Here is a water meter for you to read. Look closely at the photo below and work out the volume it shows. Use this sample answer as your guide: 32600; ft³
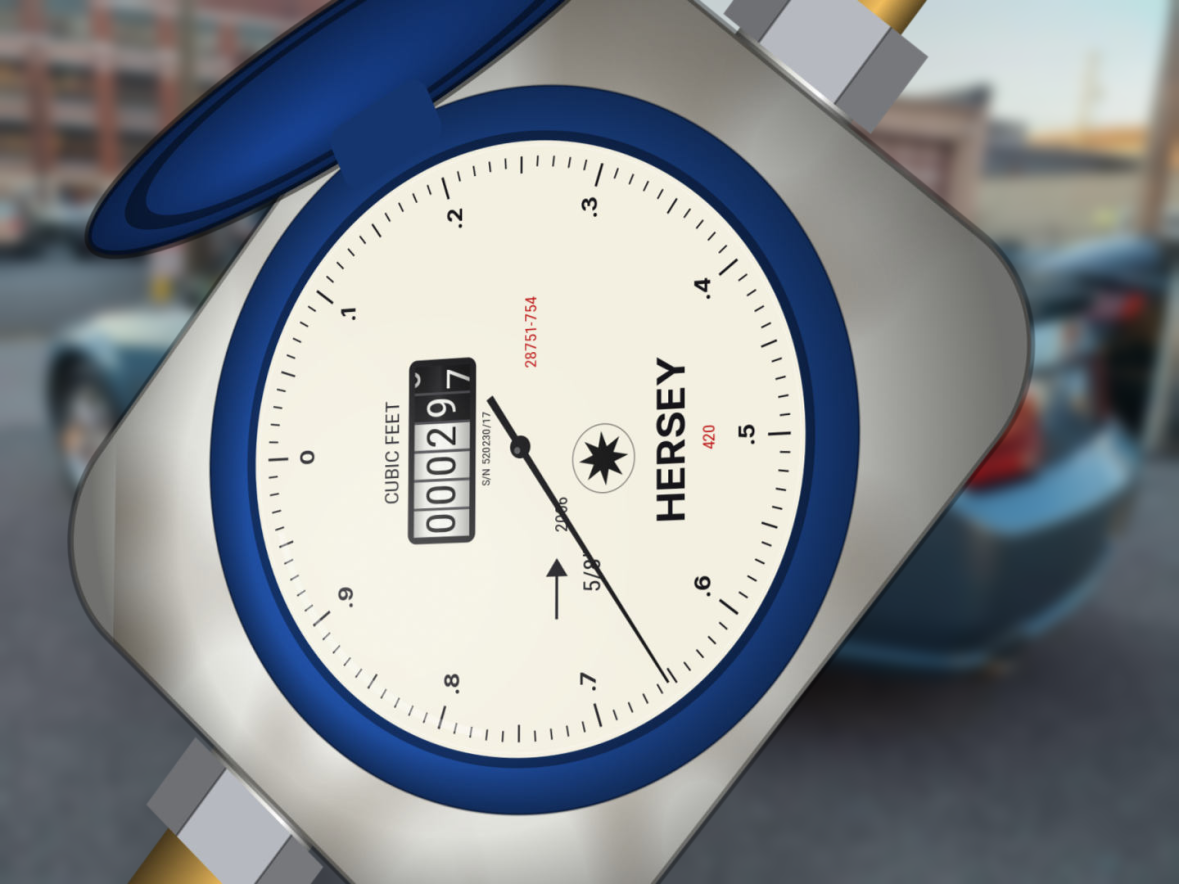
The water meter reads 296.65; ft³
